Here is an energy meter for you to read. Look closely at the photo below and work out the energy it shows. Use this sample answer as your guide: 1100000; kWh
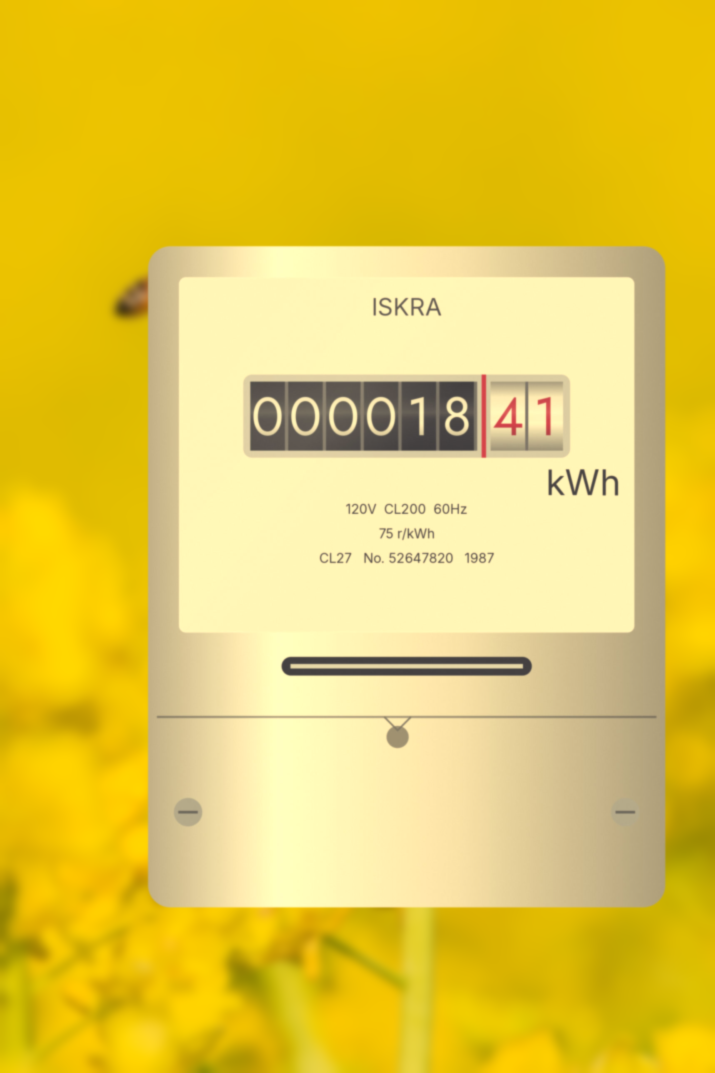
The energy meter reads 18.41; kWh
